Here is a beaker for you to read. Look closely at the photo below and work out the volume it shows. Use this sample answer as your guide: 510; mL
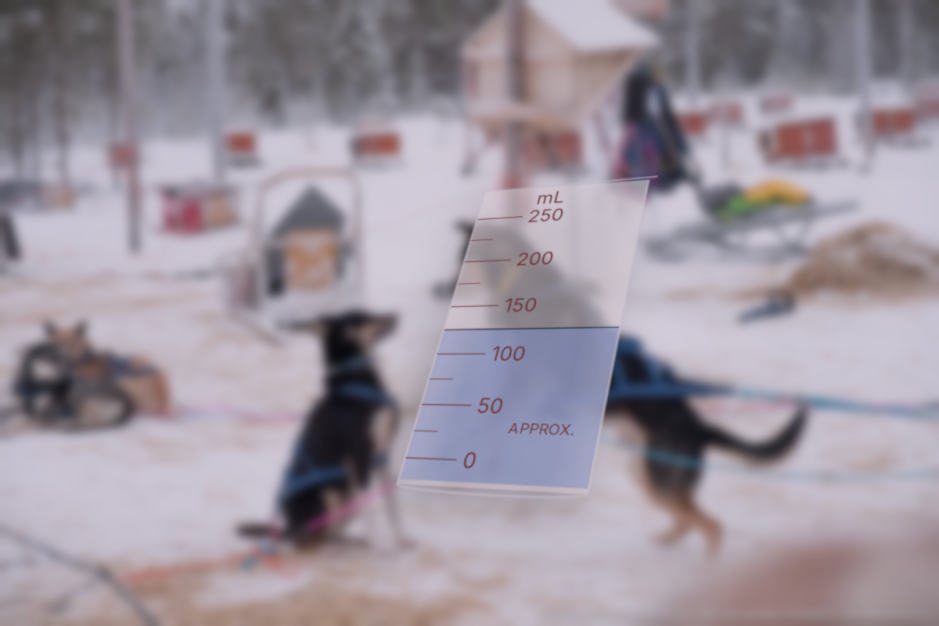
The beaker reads 125; mL
